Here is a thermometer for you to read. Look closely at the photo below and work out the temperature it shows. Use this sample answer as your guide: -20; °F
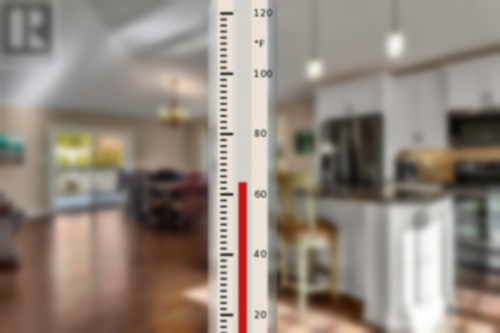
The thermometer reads 64; °F
